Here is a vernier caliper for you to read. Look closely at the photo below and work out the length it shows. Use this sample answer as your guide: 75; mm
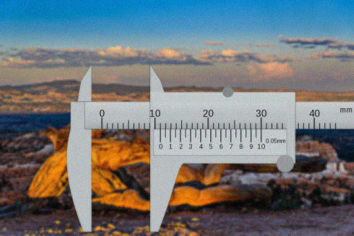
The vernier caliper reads 11.0; mm
